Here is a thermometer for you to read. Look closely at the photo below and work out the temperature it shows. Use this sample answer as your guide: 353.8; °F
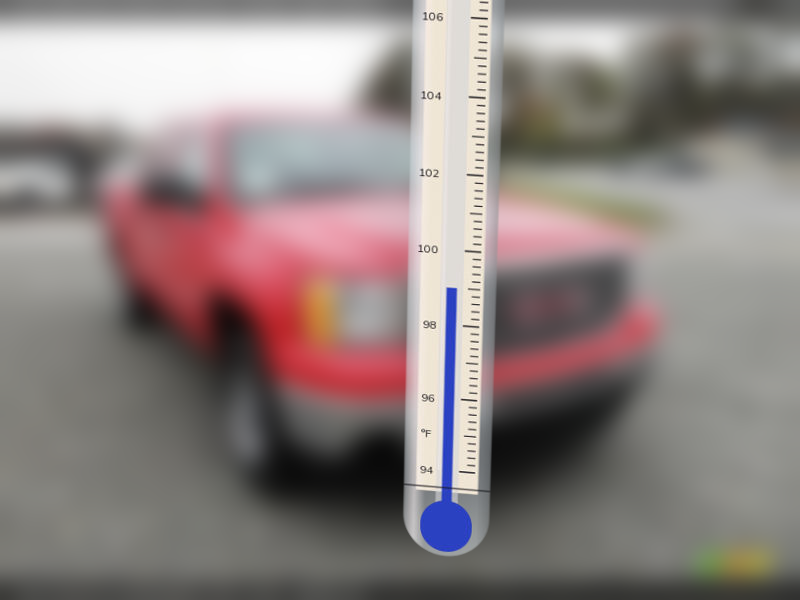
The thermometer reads 99; °F
